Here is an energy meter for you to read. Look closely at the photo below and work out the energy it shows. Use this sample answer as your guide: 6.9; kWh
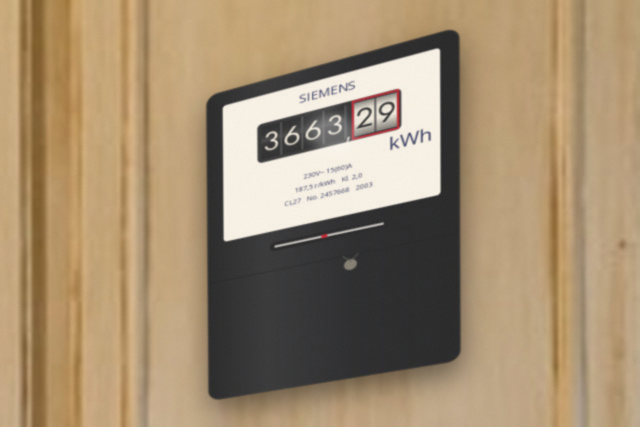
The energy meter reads 3663.29; kWh
